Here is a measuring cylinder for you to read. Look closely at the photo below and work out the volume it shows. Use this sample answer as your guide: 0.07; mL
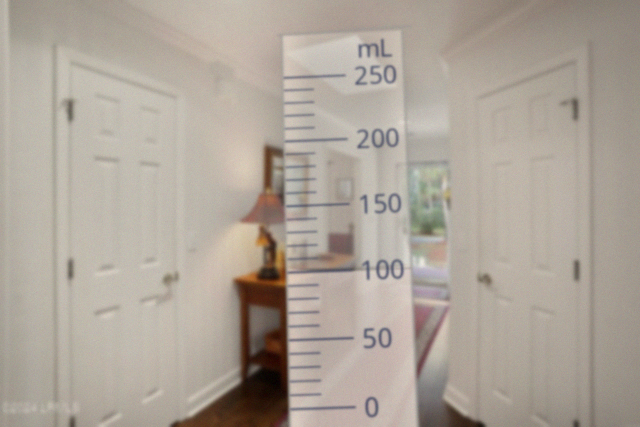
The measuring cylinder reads 100; mL
